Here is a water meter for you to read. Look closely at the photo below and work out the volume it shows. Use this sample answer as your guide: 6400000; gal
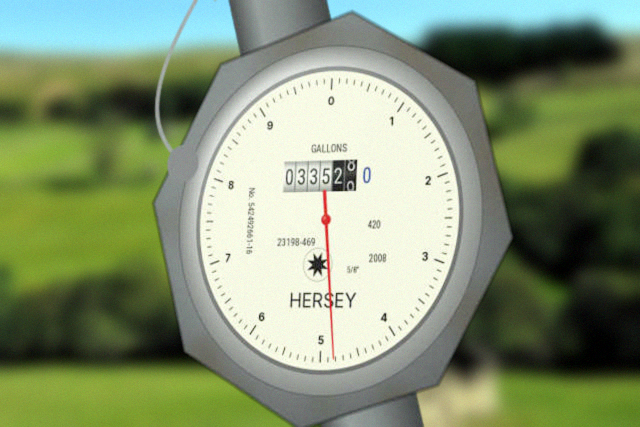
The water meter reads 335284.8; gal
